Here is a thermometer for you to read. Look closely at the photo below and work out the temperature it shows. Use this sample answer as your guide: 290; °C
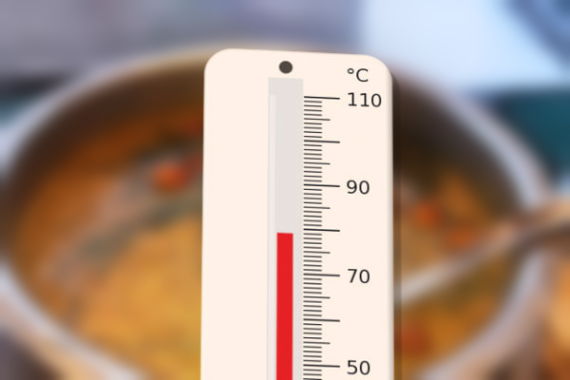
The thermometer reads 79; °C
